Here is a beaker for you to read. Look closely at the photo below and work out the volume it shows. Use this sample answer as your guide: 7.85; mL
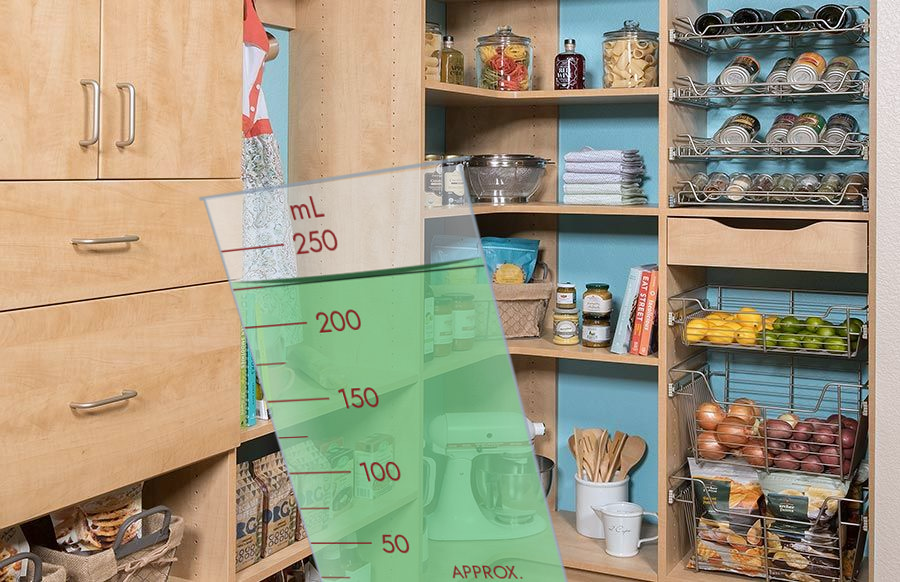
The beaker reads 225; mL
